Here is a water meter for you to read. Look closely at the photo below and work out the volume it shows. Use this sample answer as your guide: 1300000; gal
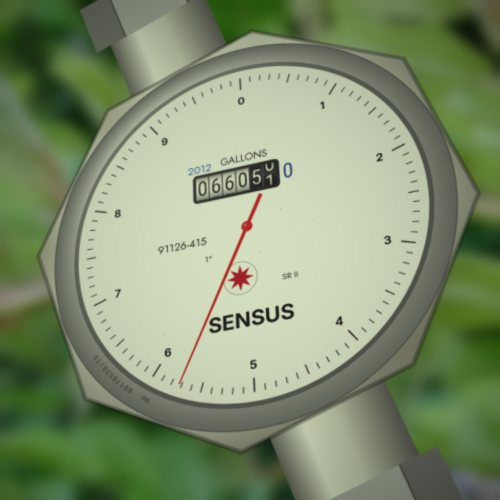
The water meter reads 660505.7; gal
